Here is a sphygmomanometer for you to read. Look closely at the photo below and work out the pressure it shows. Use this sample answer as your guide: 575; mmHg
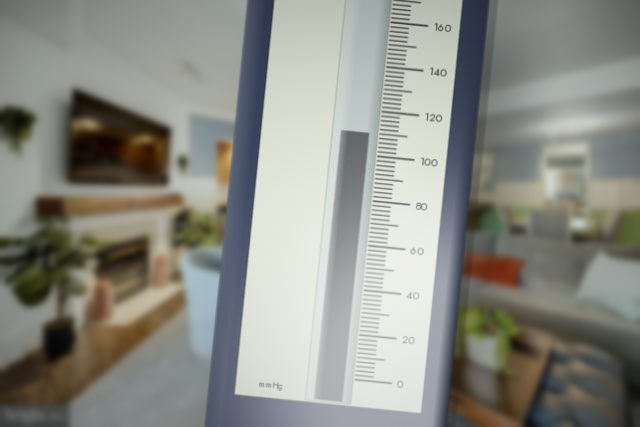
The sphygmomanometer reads 110; mmHg
